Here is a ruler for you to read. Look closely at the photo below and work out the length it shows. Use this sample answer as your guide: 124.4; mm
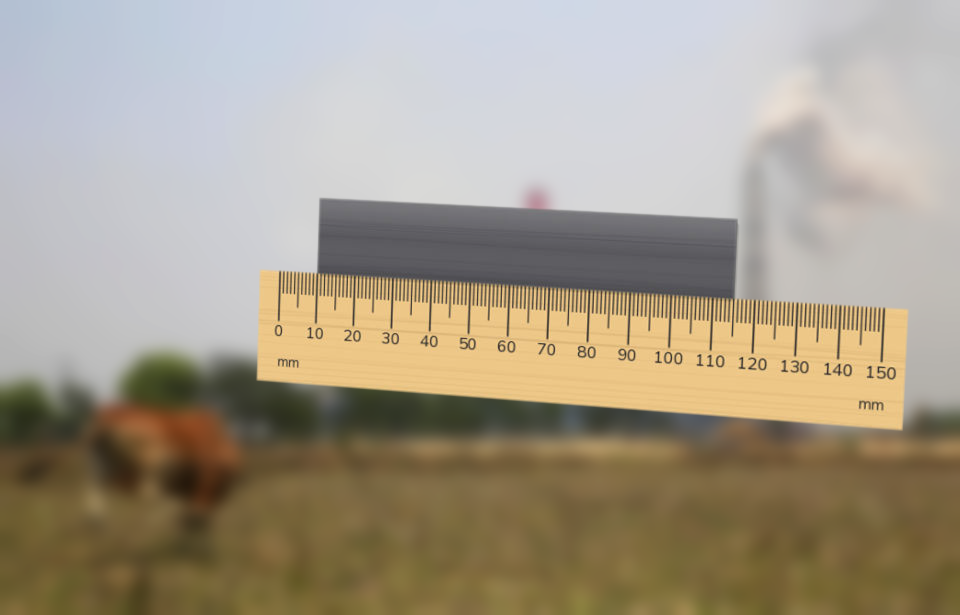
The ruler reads 105; mm
